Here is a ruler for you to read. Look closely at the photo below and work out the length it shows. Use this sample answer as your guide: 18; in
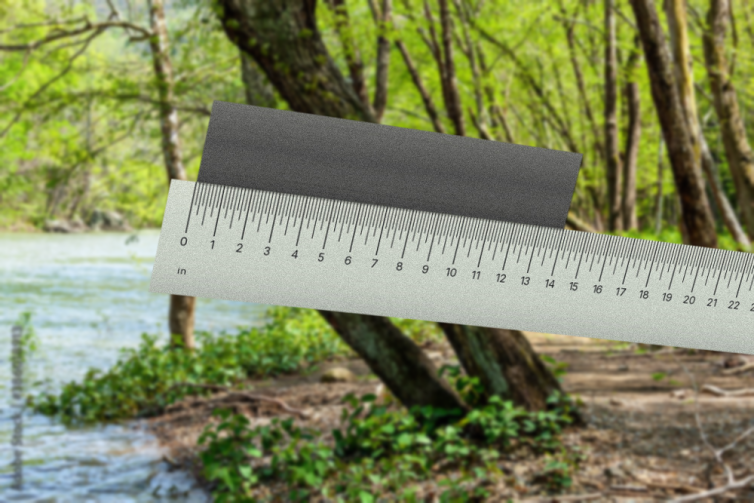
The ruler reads 14; in
